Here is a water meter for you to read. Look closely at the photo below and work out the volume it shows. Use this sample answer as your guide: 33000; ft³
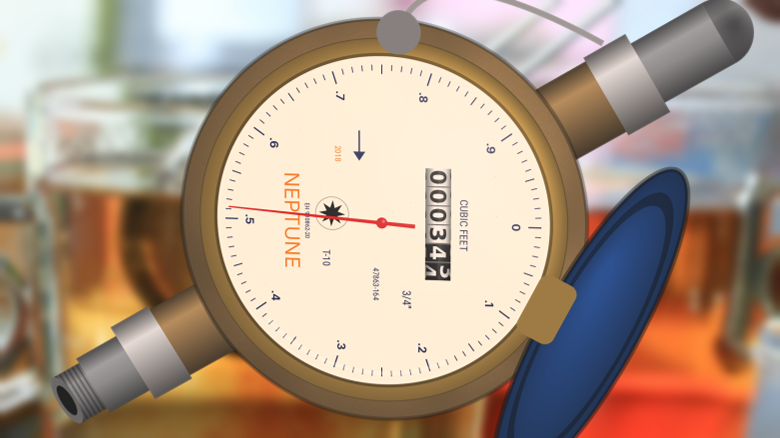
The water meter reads 343.51; ft³
